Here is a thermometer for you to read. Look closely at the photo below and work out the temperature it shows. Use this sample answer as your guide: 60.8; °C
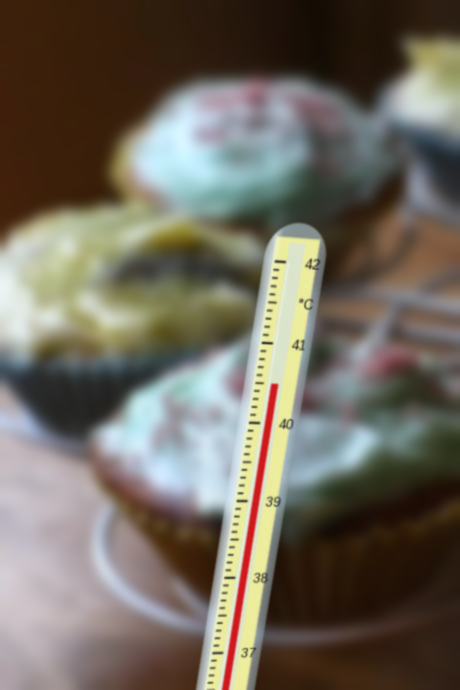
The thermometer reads 40.5; °C
